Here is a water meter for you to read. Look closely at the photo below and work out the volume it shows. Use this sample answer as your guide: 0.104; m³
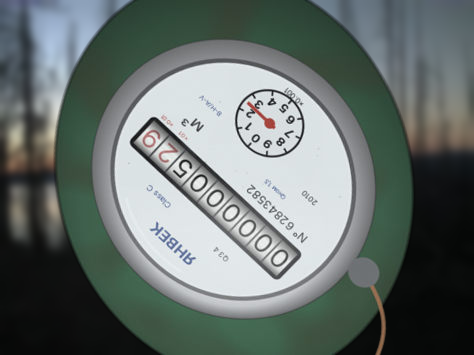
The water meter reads 5.292; m³
